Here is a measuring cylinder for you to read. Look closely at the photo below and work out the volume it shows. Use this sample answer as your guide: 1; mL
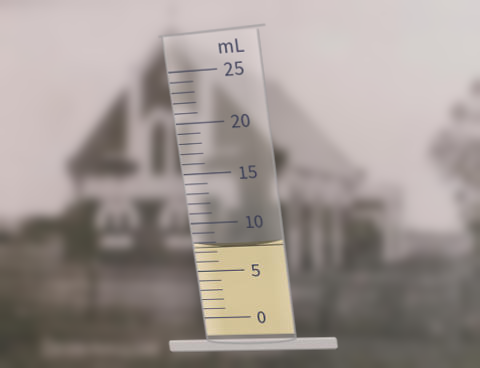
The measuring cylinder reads 7.5; mL
